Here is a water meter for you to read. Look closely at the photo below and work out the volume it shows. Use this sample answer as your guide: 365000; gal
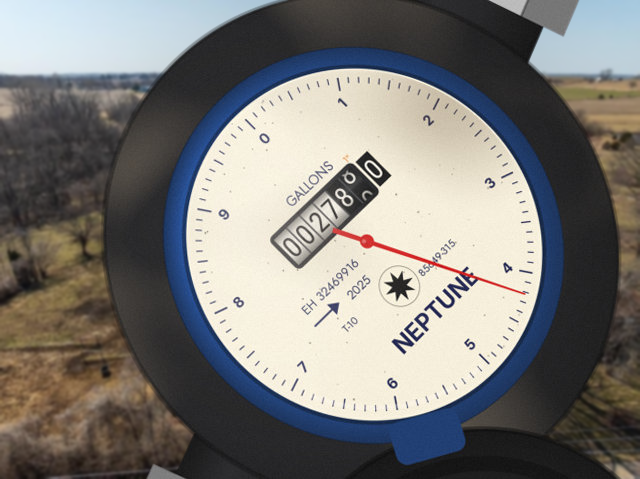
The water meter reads 27884.2; gal
